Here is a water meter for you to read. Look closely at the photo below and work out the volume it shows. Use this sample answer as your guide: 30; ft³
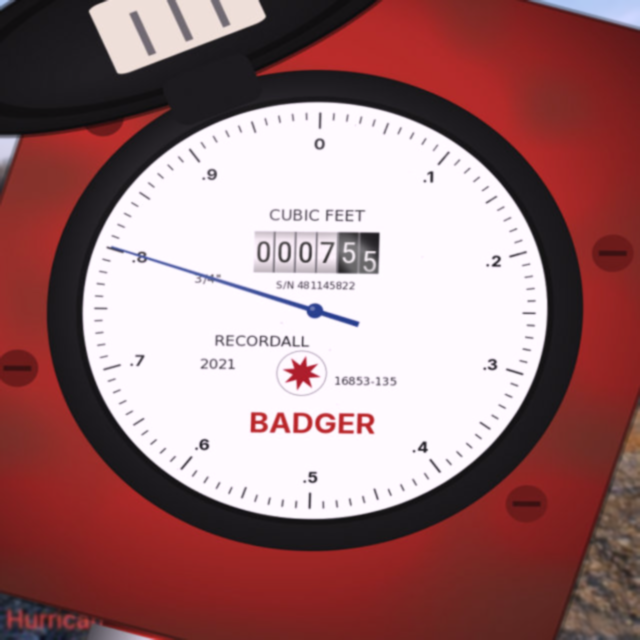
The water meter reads 754.80; ft³
